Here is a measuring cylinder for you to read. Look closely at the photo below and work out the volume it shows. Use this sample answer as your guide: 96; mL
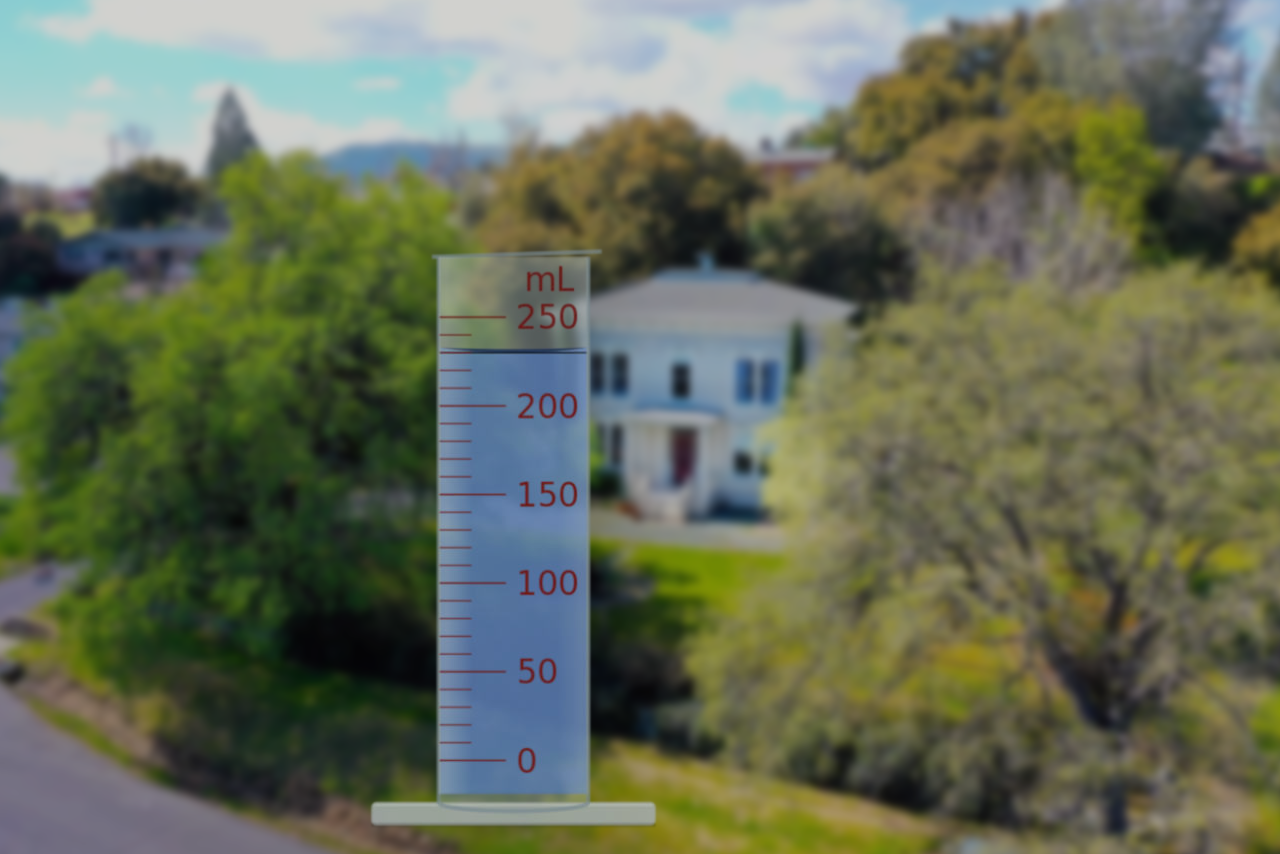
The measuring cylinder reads 230; mL
